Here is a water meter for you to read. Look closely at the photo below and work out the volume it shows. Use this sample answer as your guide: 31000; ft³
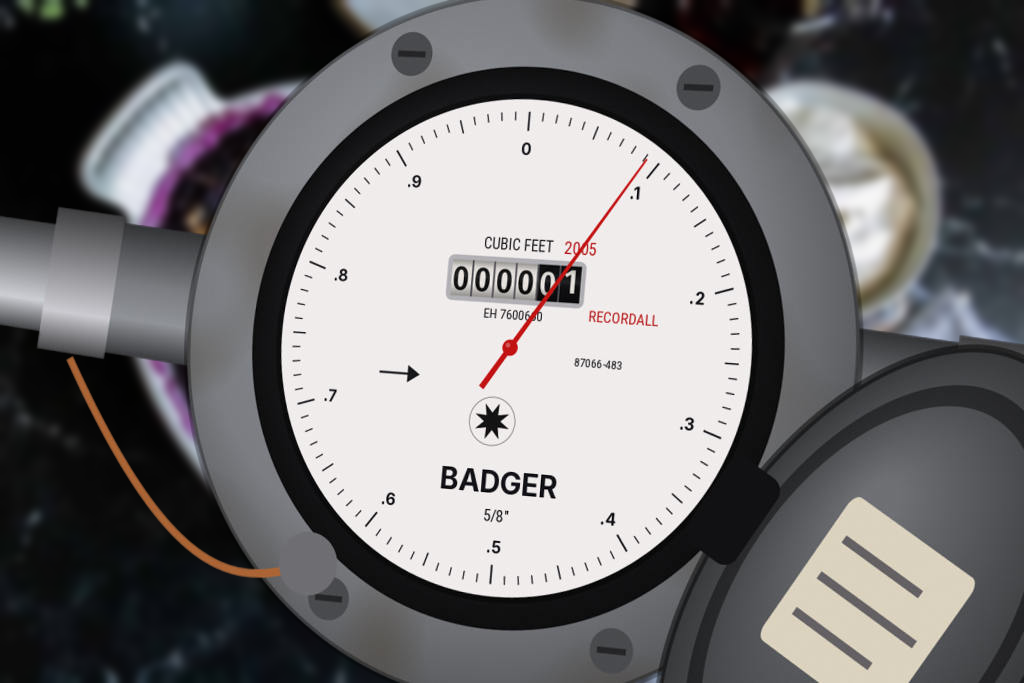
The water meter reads 1.09; ft³
